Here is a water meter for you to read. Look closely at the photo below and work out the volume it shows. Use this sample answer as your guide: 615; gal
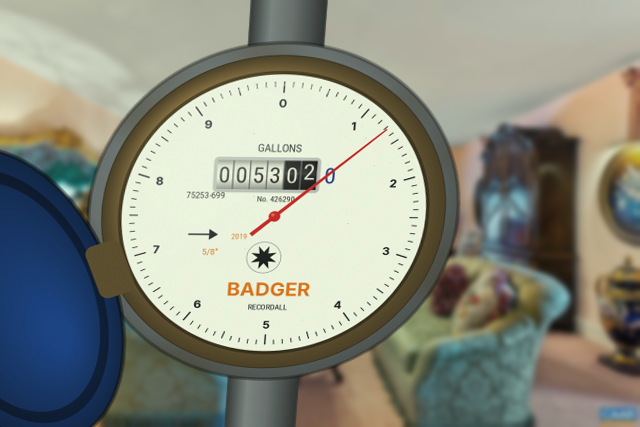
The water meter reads 53021.3; gal
